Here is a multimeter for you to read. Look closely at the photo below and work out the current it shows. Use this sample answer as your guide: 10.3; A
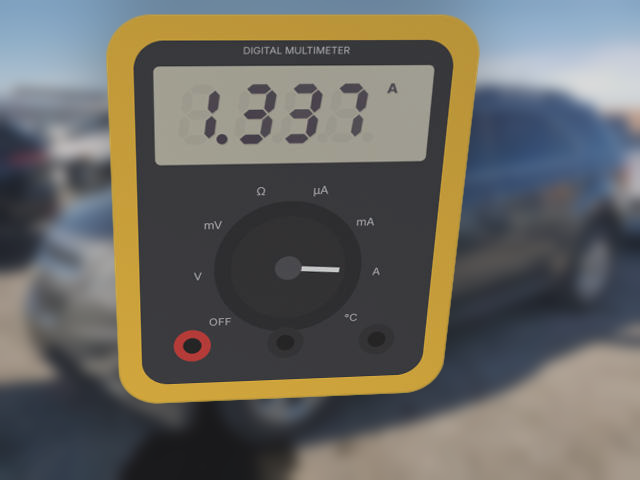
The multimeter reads 1.337; A
